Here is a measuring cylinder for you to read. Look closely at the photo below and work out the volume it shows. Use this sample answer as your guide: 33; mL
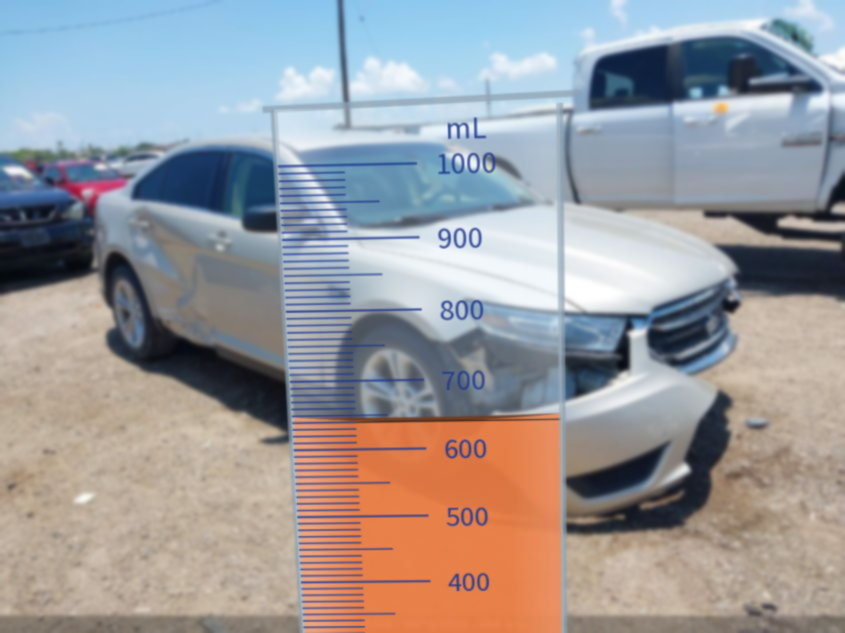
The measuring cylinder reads 640; mL
